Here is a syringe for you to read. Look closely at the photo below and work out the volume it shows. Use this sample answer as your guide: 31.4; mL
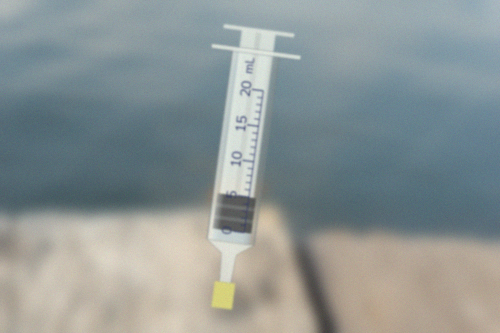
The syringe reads 0; mL
